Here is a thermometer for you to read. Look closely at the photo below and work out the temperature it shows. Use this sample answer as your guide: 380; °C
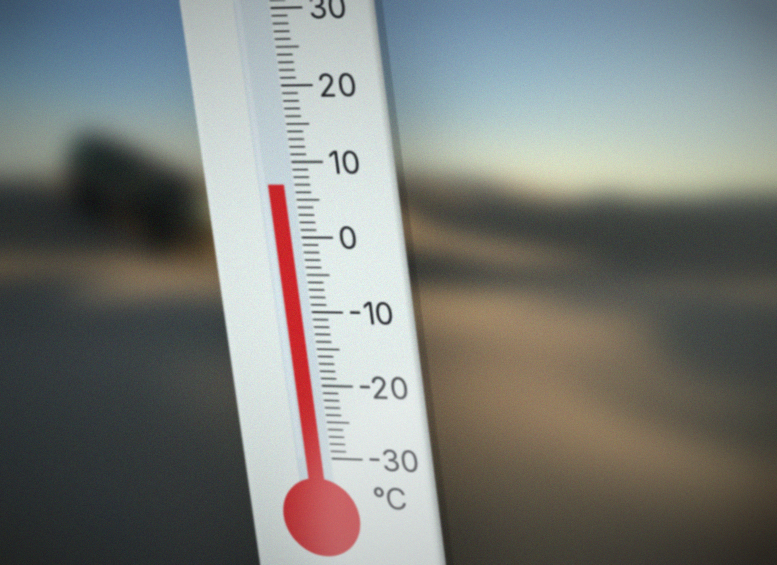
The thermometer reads 7; °C
